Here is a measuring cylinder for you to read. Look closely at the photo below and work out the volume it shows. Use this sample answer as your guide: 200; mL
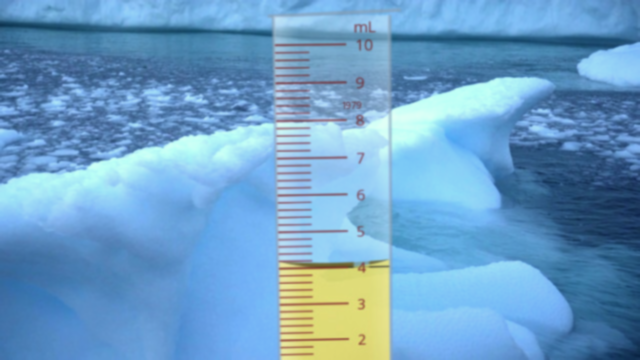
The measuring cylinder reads 4; mL
